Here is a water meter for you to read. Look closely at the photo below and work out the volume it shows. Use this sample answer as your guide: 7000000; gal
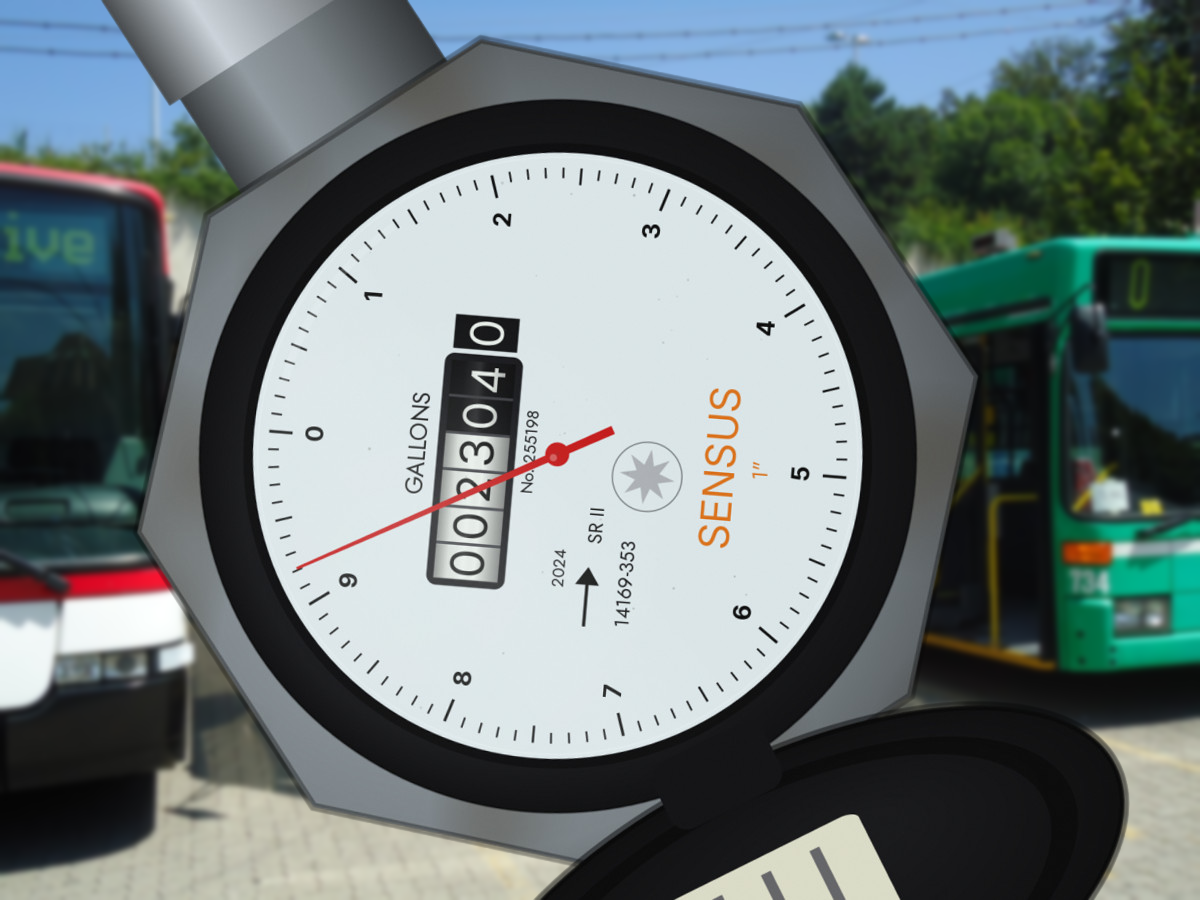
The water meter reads 23039.2; gal
